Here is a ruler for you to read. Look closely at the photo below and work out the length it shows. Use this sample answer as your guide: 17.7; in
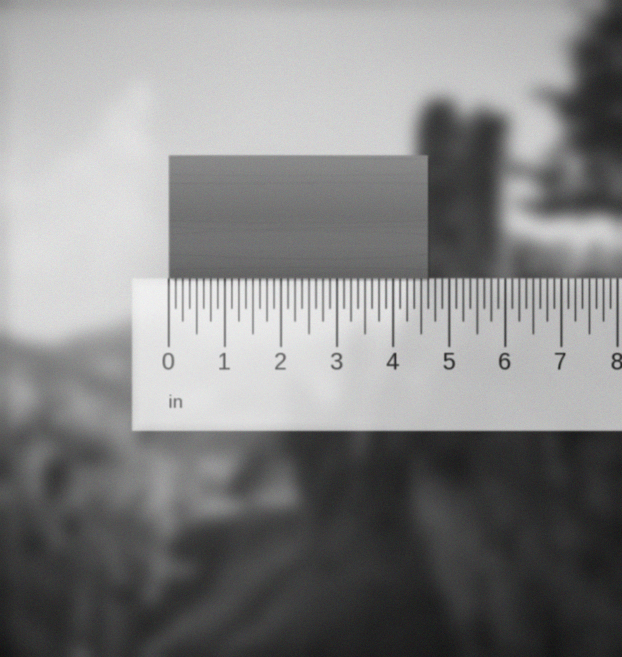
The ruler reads 4.625; in
